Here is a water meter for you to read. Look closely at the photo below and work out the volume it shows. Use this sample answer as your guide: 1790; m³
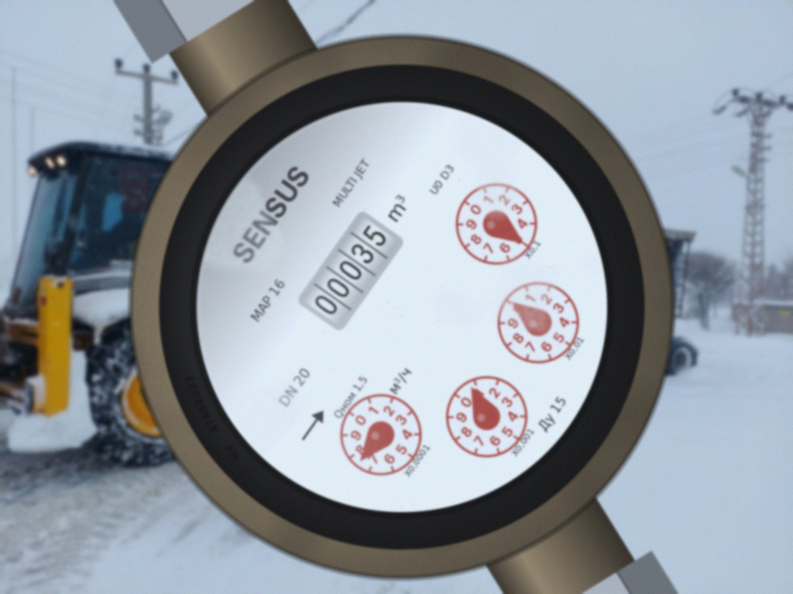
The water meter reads 35.5007; m³
